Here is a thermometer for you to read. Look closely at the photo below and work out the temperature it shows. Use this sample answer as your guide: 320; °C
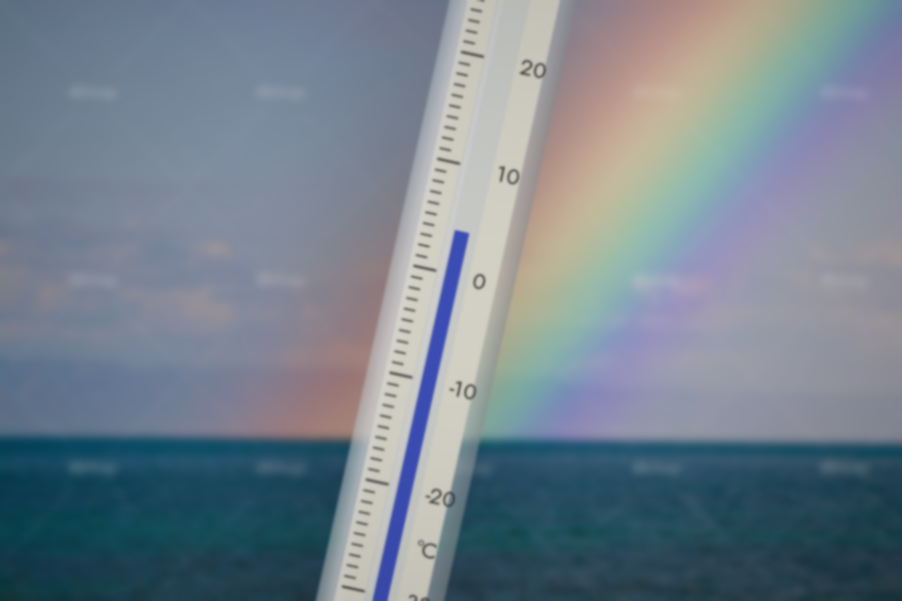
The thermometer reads 4; °C
